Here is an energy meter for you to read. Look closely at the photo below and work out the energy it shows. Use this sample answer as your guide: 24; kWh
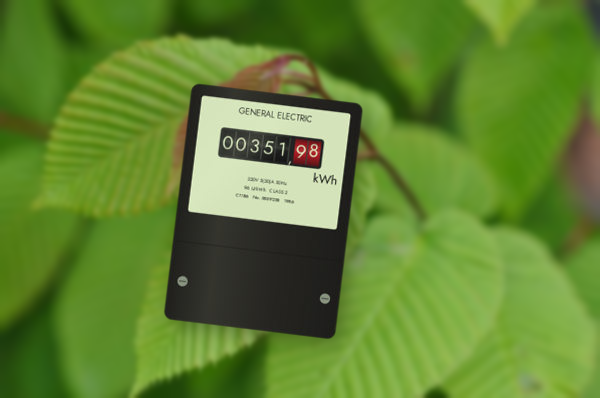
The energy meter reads 351.98; kWh
